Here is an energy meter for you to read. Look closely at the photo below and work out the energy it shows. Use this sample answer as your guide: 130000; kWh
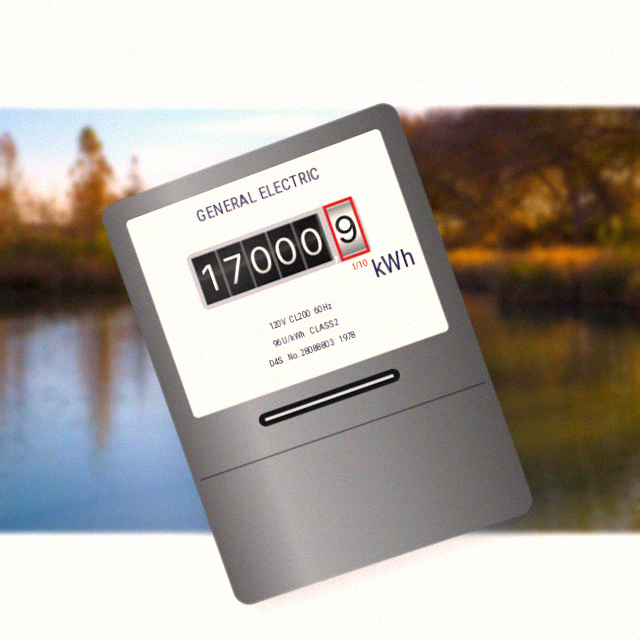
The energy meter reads 17000.9; kWh
